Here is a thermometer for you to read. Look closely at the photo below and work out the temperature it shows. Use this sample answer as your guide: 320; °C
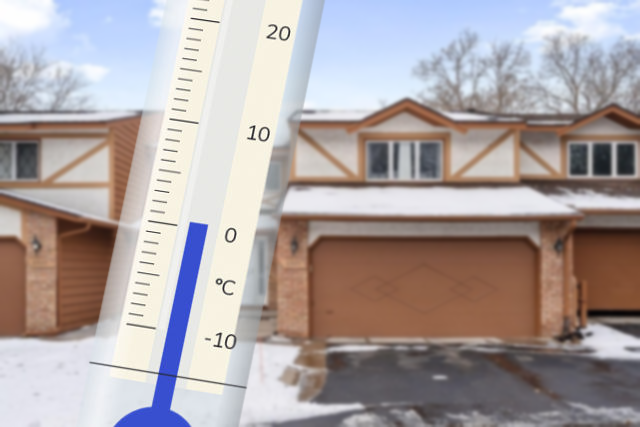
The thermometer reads 0.5; °C
